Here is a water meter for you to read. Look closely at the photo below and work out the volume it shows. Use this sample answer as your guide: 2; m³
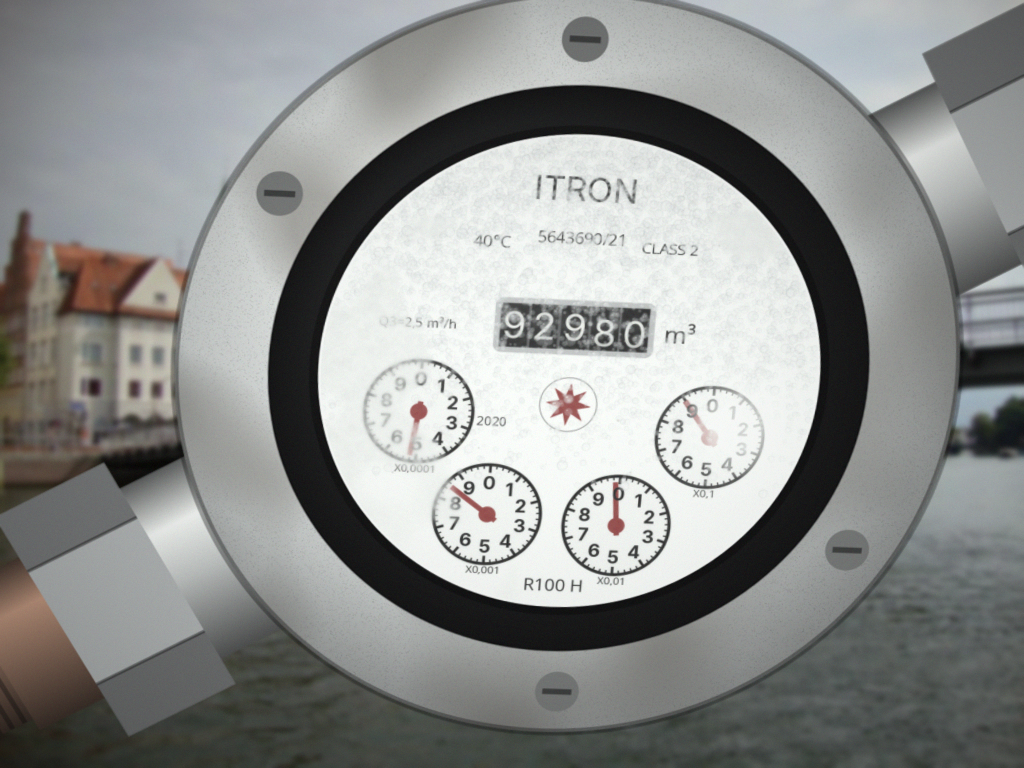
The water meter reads 92979.8985; m³
